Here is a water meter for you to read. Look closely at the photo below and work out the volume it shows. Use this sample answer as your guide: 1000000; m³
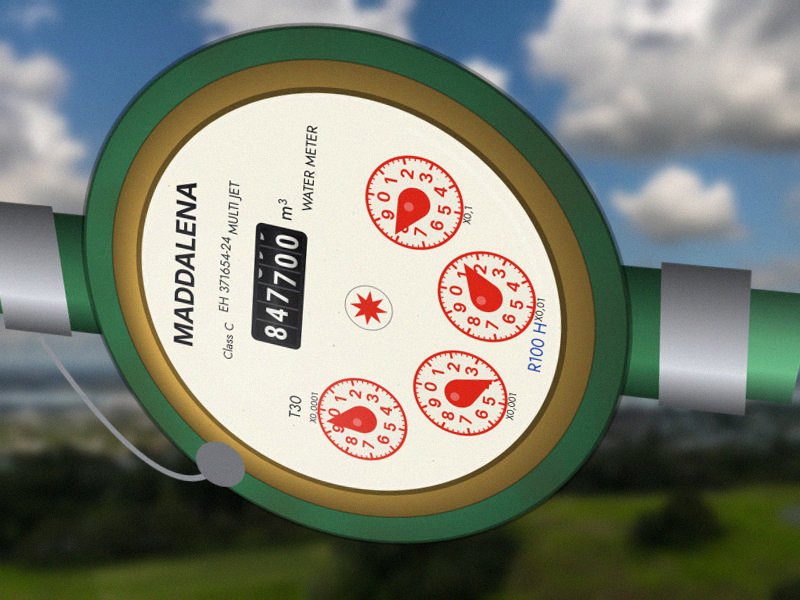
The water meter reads 847699.8139; m³
